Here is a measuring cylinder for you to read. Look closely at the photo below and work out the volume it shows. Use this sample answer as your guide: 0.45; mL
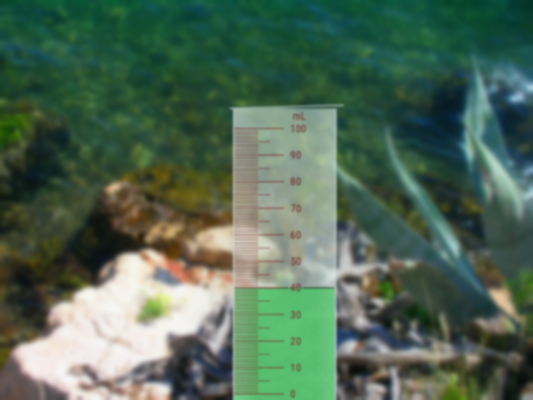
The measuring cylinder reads 40; mL
